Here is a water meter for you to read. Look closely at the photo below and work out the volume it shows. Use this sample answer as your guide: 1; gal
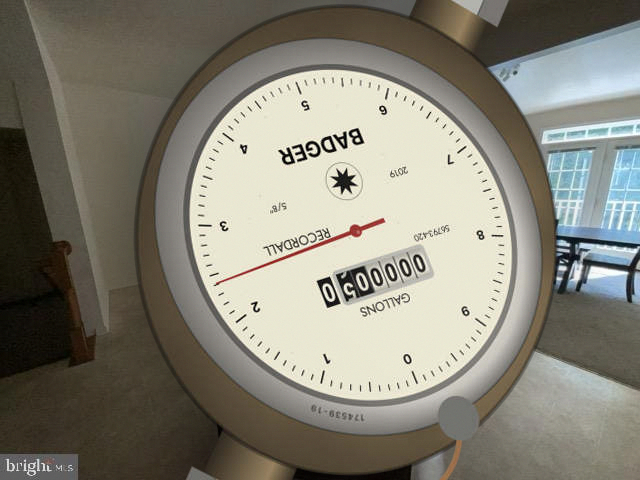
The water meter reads 52.4; gal
